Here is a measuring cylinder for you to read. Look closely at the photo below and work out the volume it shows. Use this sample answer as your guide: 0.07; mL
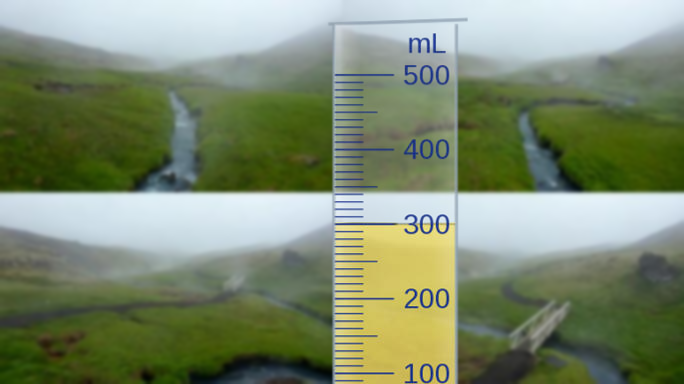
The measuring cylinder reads 300; mL
